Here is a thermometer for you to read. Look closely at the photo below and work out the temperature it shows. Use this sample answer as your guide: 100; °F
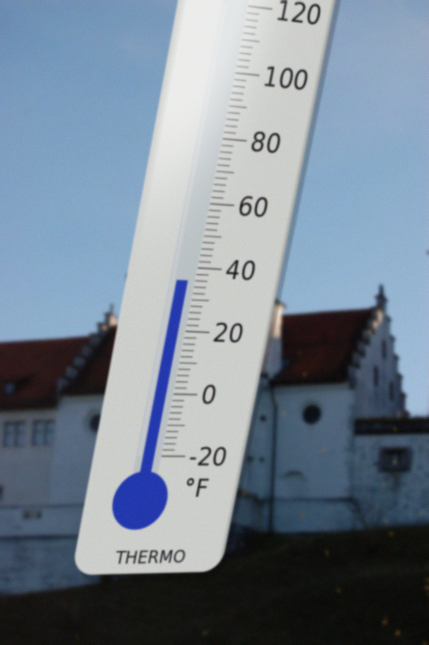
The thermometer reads 36; °F
